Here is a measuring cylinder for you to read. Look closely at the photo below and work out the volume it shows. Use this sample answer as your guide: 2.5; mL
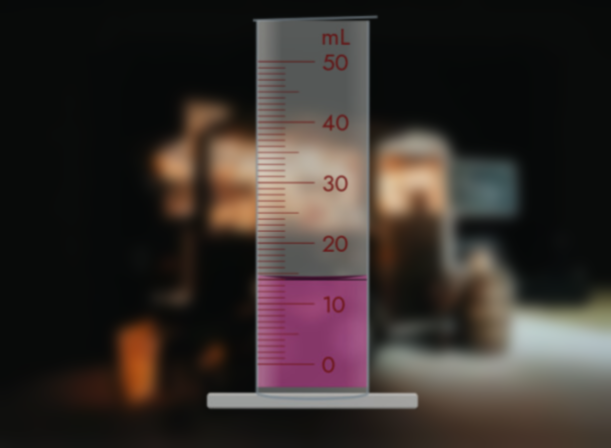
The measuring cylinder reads 14; mL
